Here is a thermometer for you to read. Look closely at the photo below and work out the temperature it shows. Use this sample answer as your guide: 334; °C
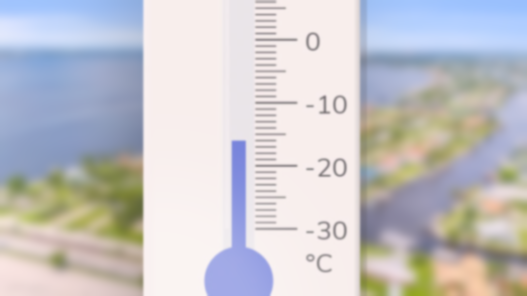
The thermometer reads -16; °C
